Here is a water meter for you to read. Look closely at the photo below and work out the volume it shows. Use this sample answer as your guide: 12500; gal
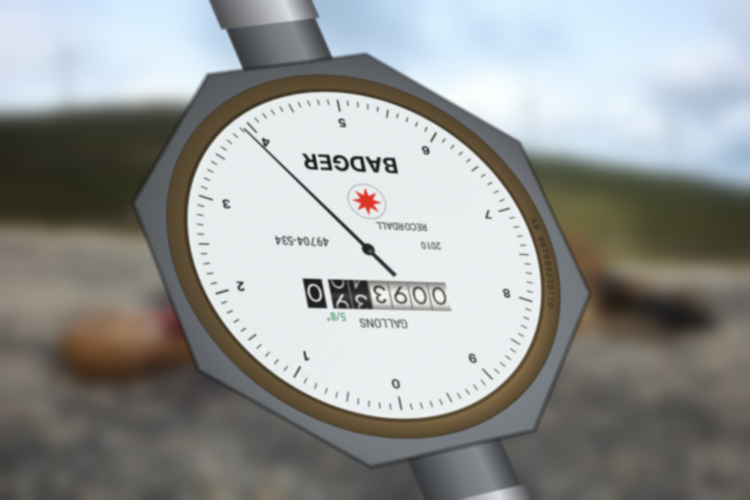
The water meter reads 93393.9; gal
